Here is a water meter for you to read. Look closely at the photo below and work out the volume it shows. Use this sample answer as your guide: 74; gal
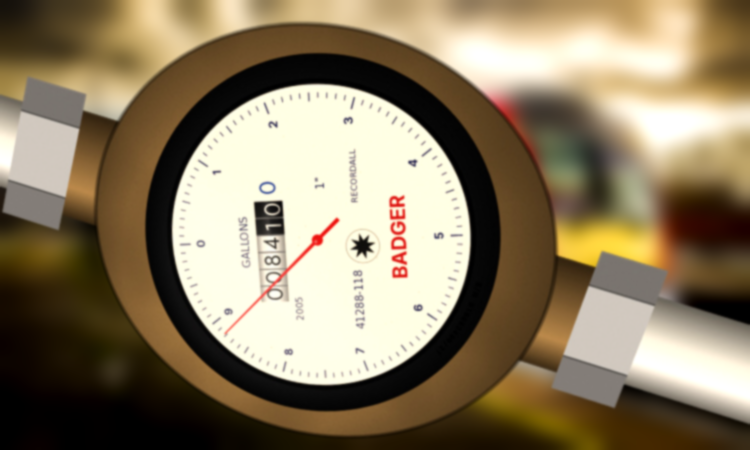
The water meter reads 84098.8; gal
